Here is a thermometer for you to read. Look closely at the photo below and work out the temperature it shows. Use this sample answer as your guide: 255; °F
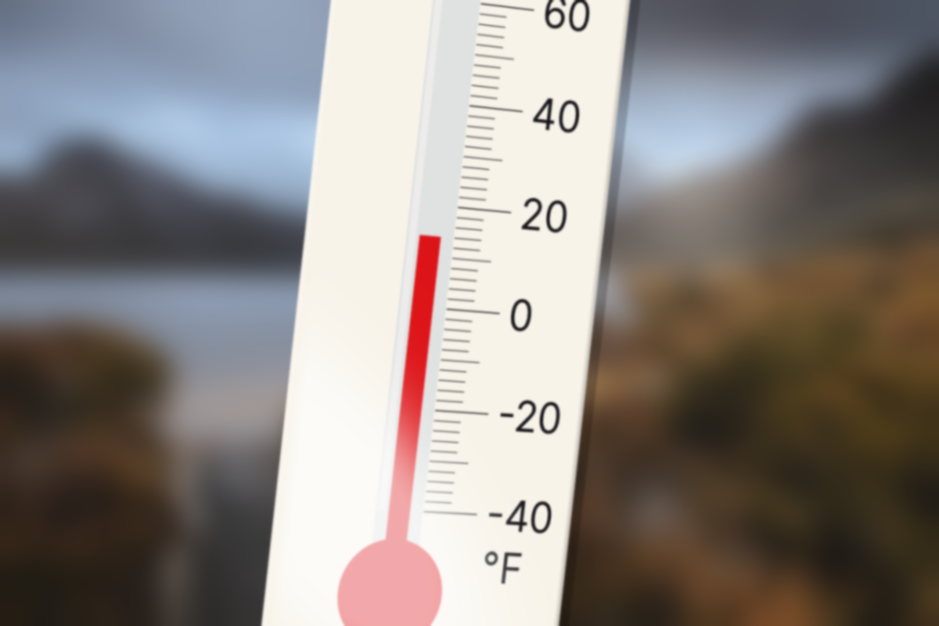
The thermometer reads 14; °F
